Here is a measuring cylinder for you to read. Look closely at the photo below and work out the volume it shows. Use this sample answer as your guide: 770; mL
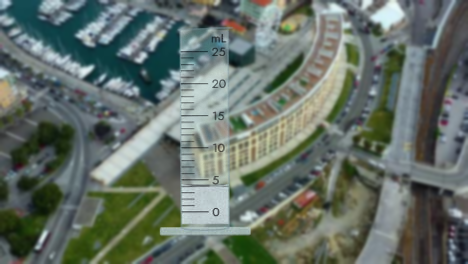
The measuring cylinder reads 4; mL
